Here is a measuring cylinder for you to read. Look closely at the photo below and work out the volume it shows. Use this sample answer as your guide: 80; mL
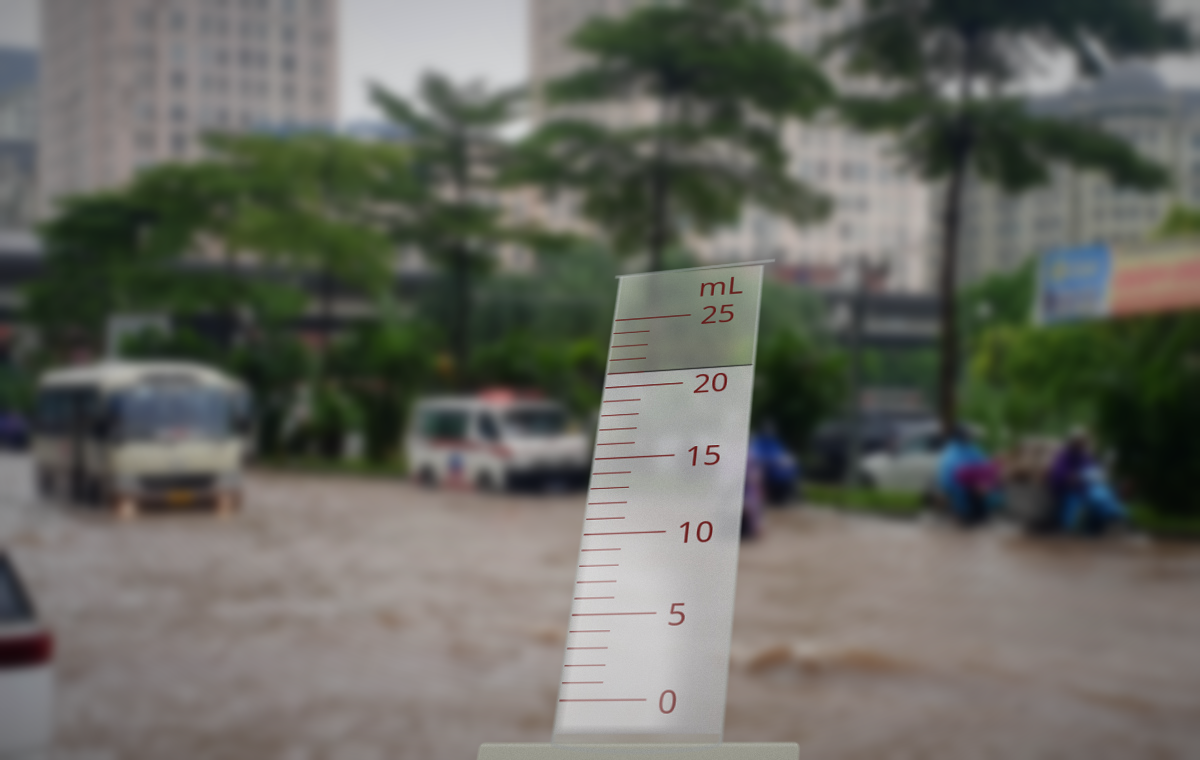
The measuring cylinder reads 21; mL
